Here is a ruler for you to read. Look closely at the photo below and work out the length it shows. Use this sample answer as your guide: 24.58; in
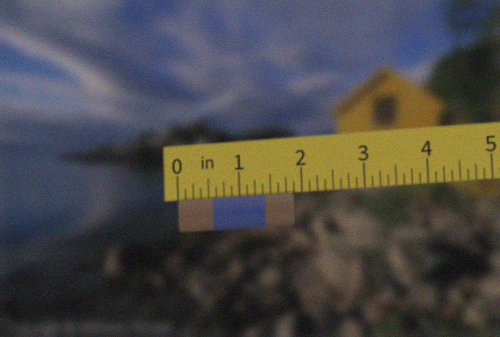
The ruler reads 1.875; in
